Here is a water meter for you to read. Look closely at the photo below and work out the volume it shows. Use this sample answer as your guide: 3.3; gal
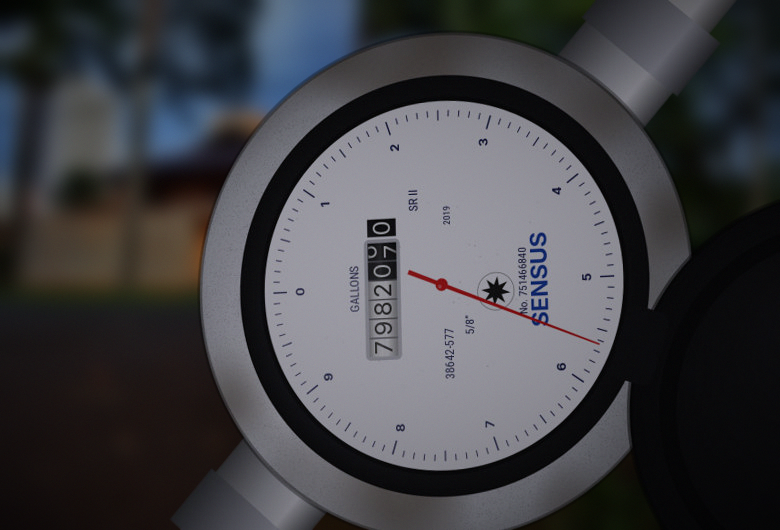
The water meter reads 7982065.6; gal
